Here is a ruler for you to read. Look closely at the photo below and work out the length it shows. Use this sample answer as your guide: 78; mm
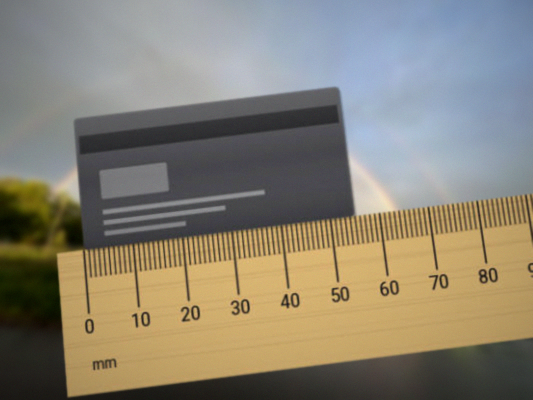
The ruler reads 55; mm
